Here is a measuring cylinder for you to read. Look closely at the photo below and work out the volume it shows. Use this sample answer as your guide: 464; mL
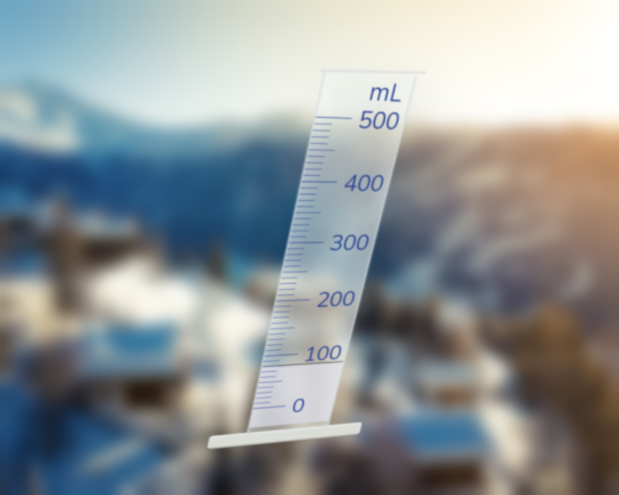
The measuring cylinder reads 80; mL
